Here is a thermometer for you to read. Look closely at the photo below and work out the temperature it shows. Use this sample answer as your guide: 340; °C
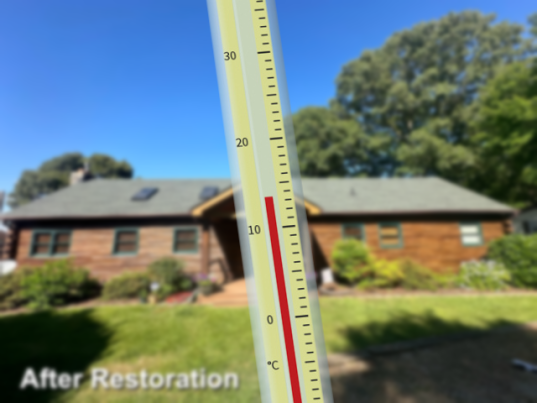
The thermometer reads 13.5; °C
